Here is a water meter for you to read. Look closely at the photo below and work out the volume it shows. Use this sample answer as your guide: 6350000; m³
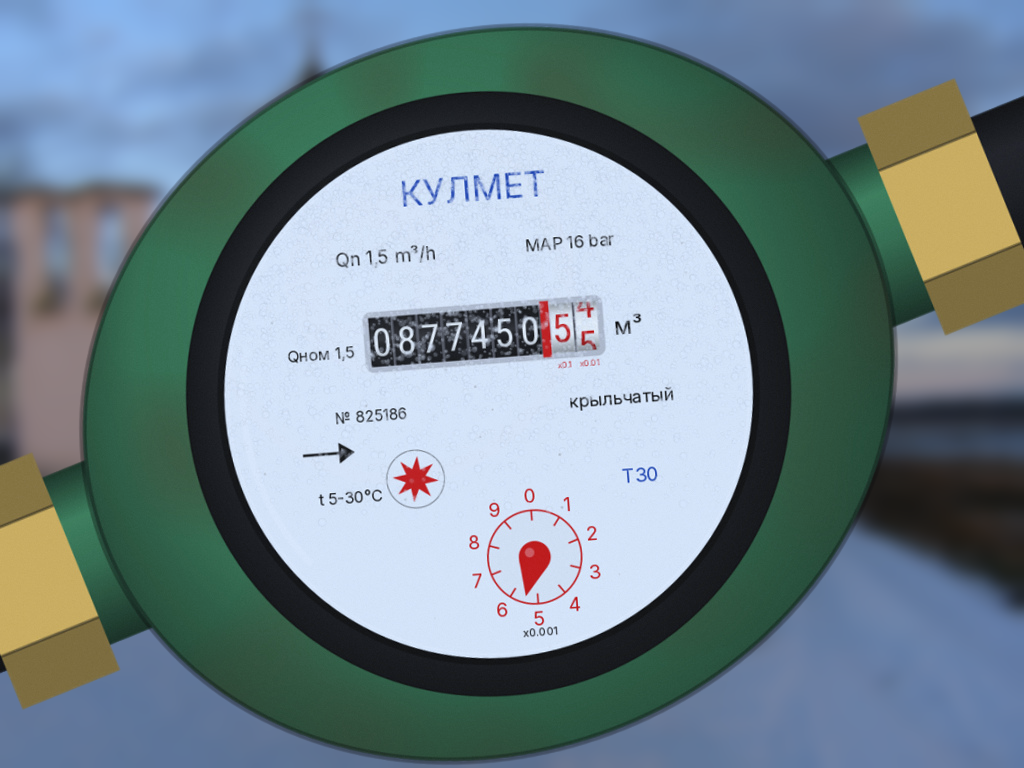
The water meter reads 877450.545; m³
